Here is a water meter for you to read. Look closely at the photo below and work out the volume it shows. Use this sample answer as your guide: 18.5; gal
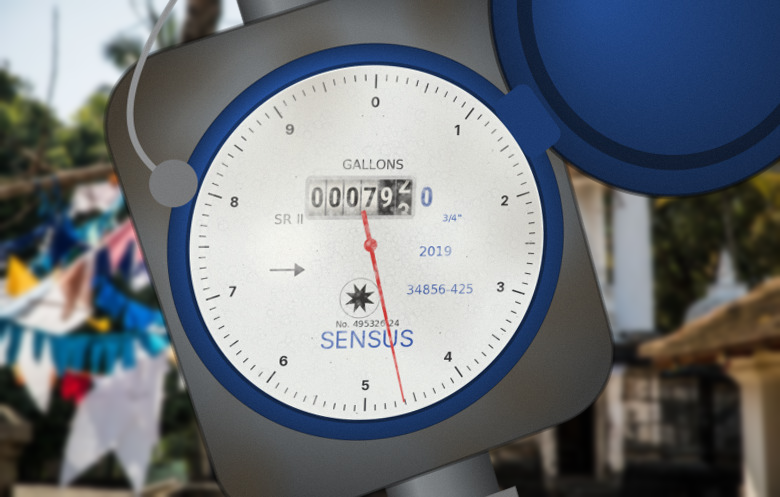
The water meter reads 7924.6; gal
